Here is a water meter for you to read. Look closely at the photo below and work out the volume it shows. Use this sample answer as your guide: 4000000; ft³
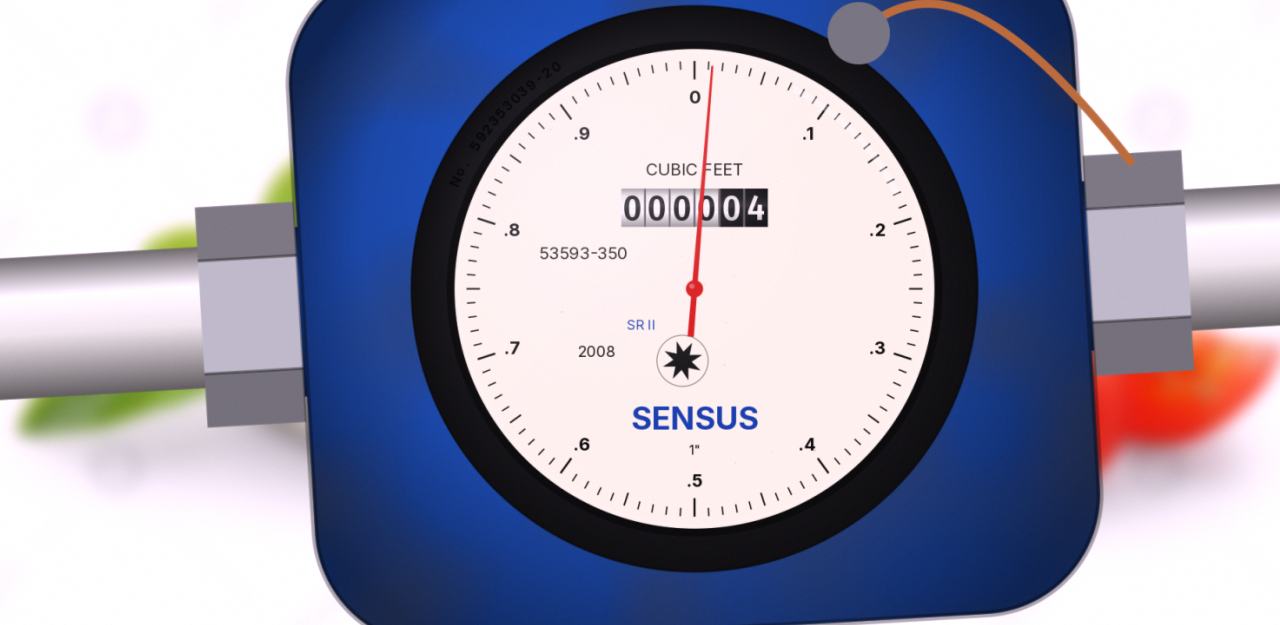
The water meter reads 4.01; ft³
